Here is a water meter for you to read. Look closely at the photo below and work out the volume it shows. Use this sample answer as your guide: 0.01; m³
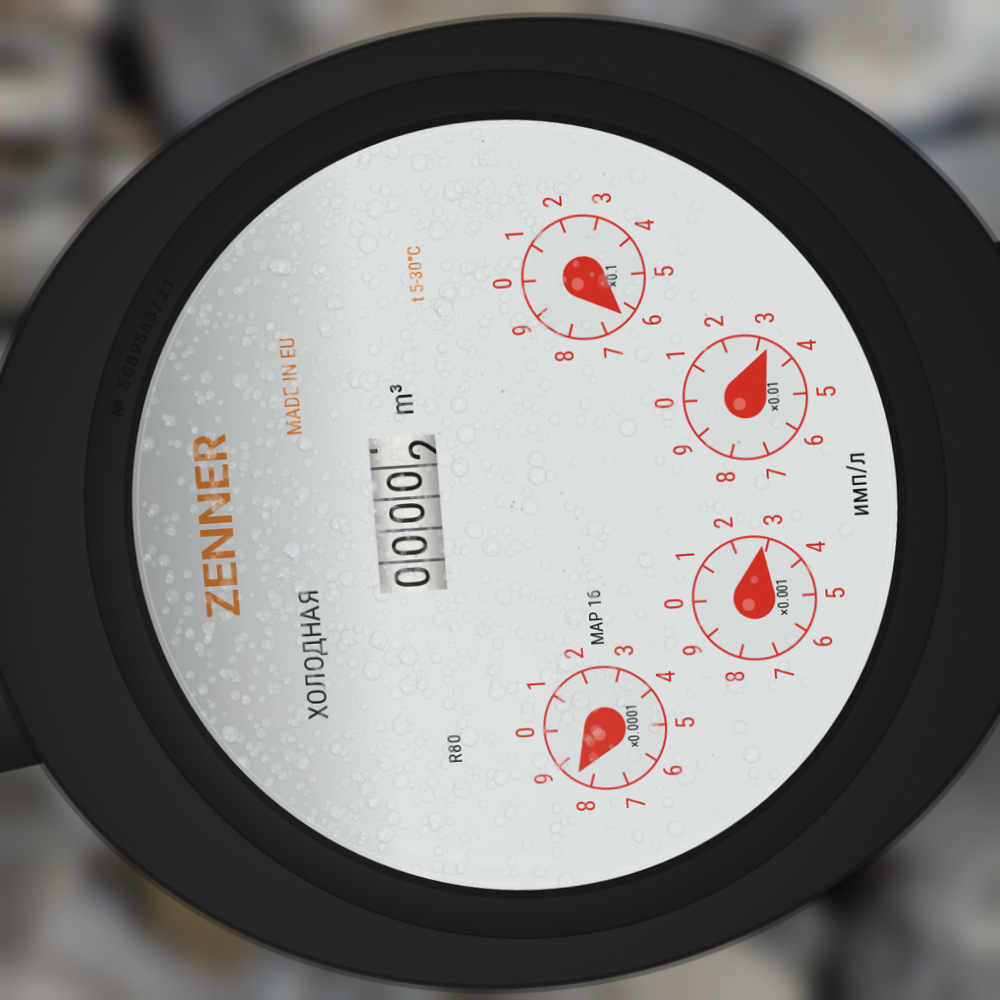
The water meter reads 1.6328; m³
